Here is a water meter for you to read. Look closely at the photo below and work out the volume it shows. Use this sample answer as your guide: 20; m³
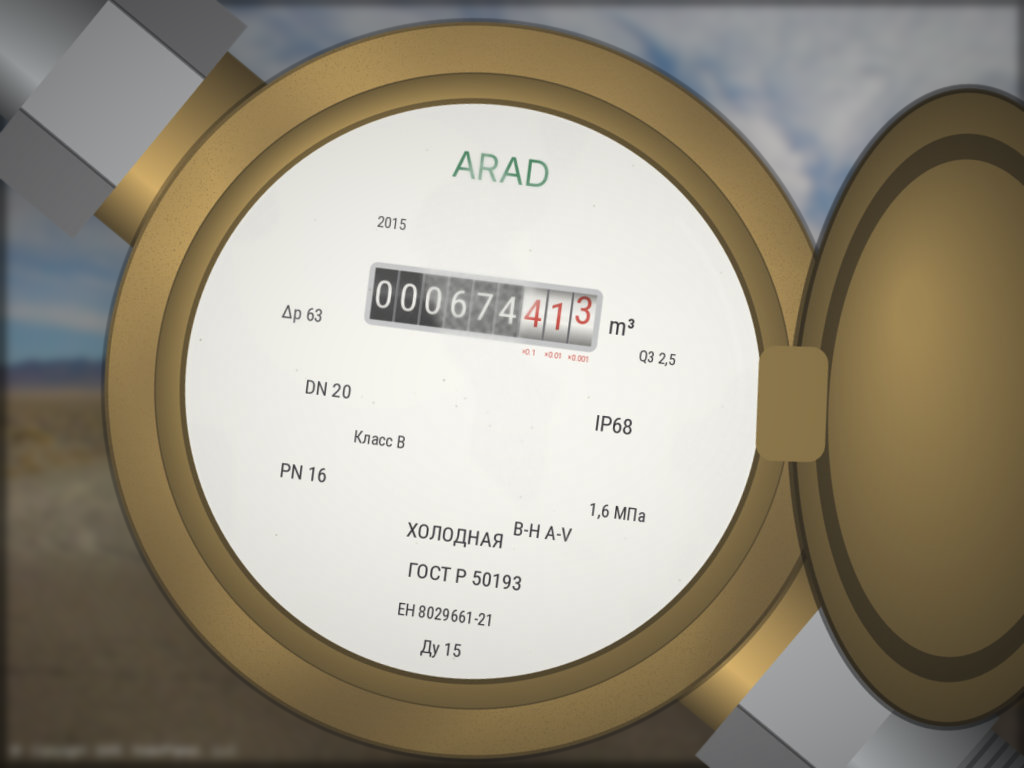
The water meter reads 674.413; m³
